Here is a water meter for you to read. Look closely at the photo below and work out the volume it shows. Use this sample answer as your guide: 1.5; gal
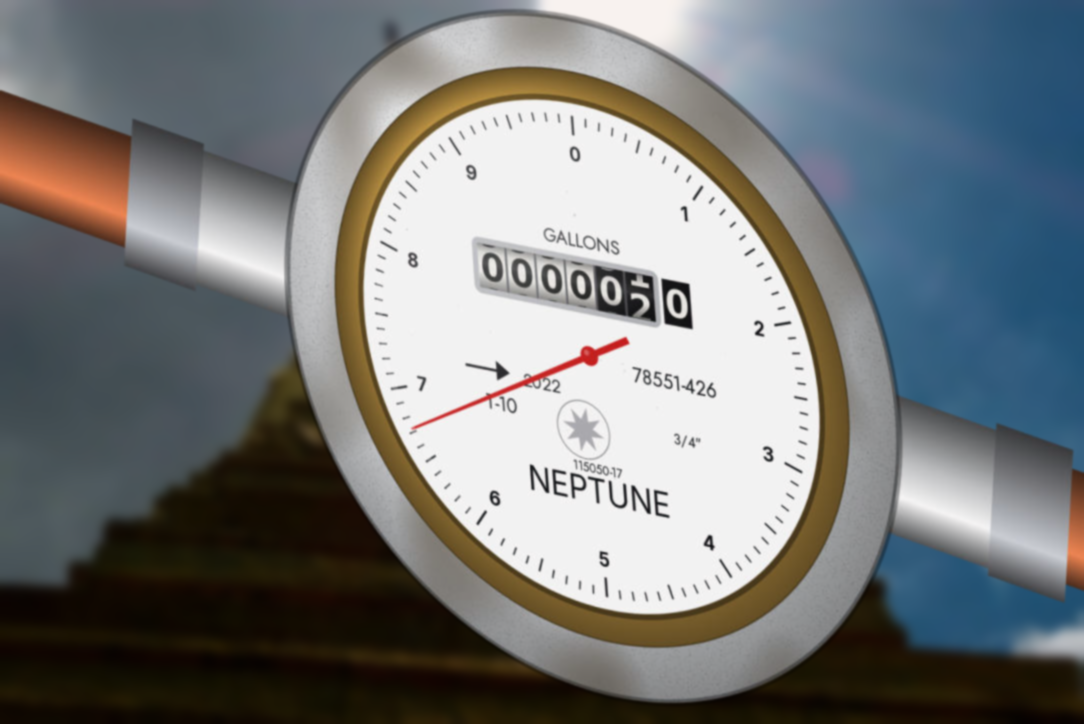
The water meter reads 16.7; gal
